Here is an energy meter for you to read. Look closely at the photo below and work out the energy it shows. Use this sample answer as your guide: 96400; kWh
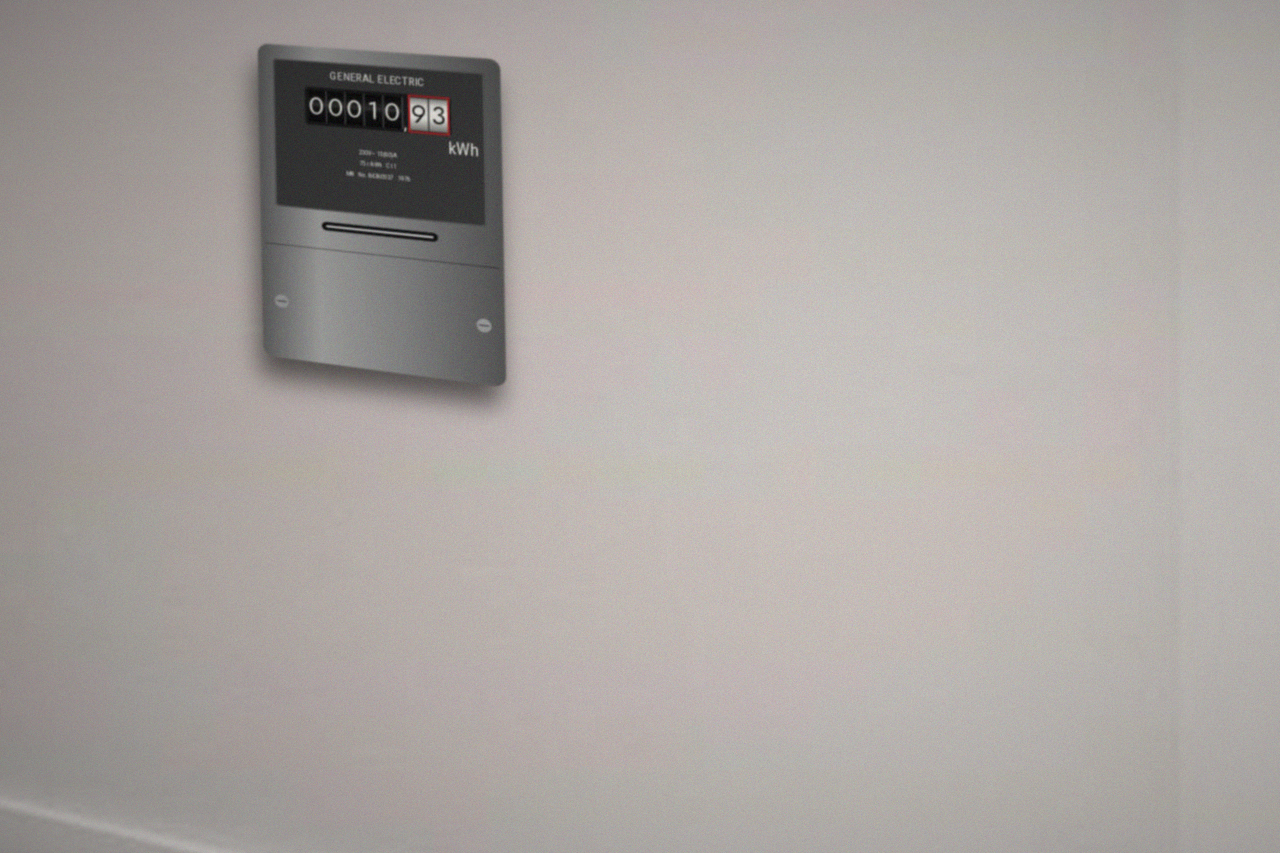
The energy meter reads 10.93; kWh
